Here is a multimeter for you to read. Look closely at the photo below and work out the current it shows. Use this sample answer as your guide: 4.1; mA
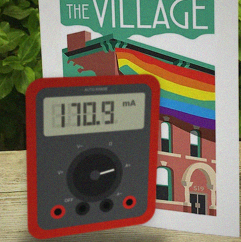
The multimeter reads 170.9; mA
